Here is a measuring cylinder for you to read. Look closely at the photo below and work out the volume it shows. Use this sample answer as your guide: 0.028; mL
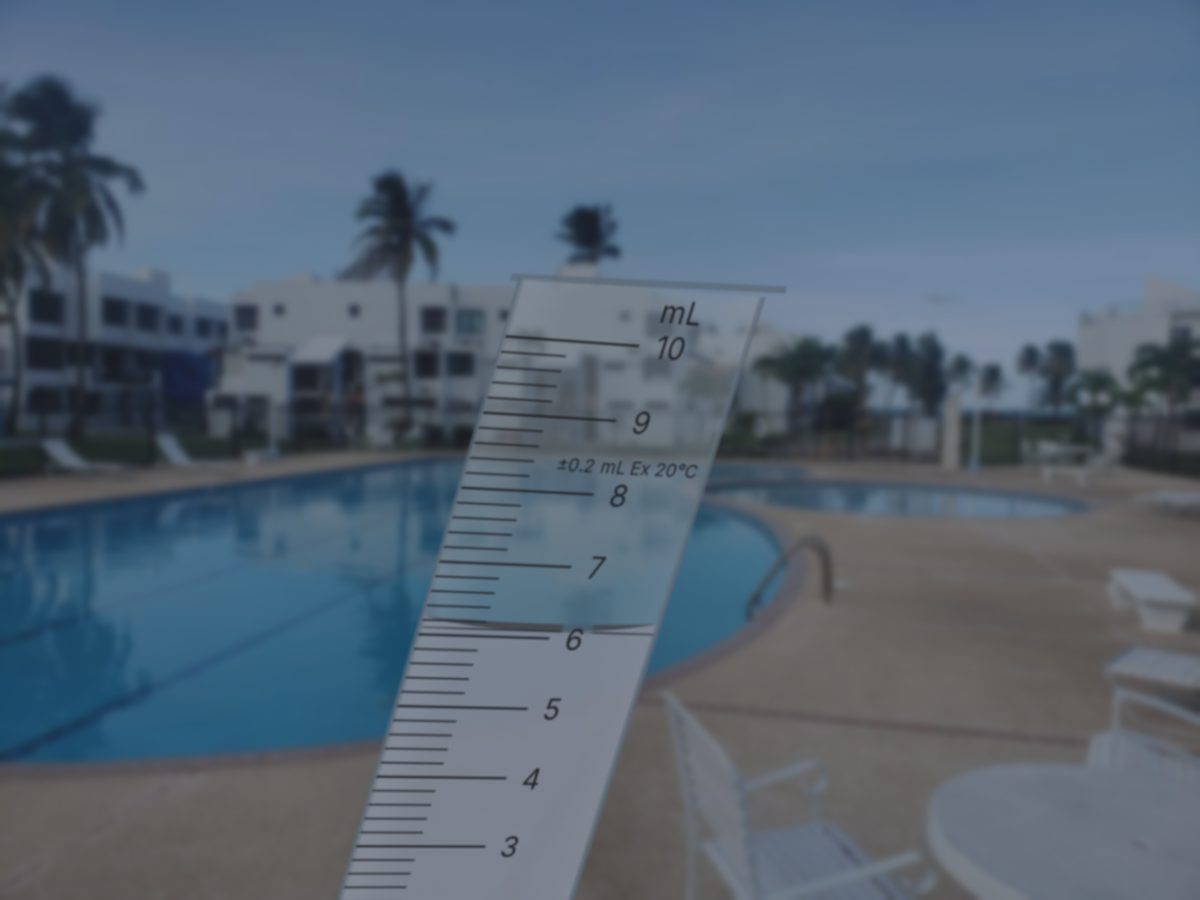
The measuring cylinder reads 6.1; mL
